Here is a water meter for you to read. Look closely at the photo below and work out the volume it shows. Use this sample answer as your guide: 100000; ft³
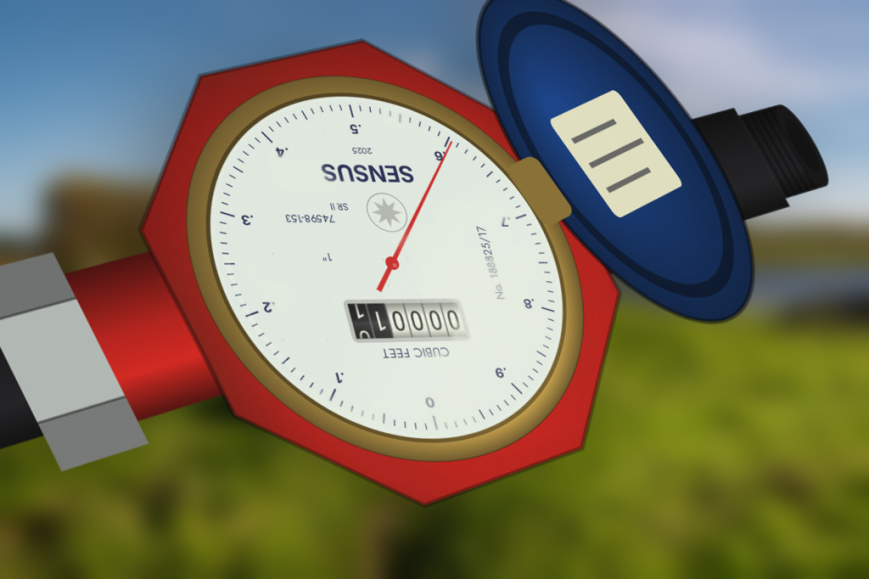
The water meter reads 10.60; ft³
